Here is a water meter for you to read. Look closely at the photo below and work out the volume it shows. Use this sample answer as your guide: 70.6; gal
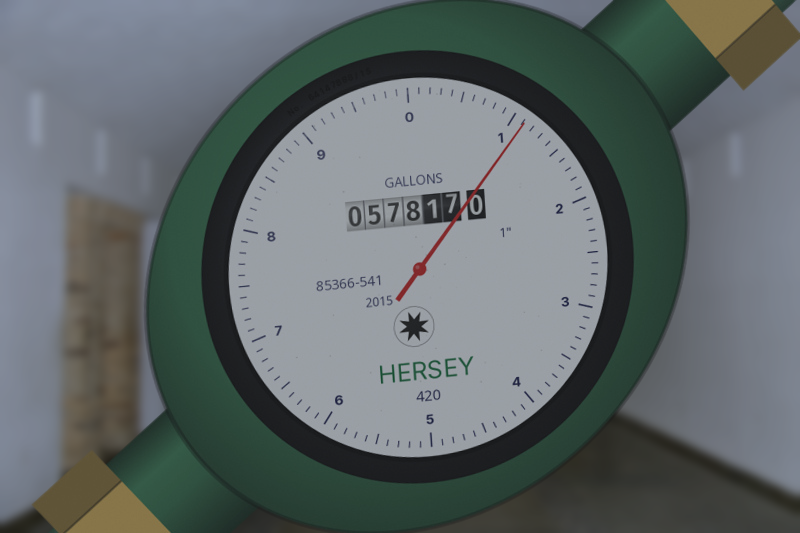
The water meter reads 578171.1; gal
